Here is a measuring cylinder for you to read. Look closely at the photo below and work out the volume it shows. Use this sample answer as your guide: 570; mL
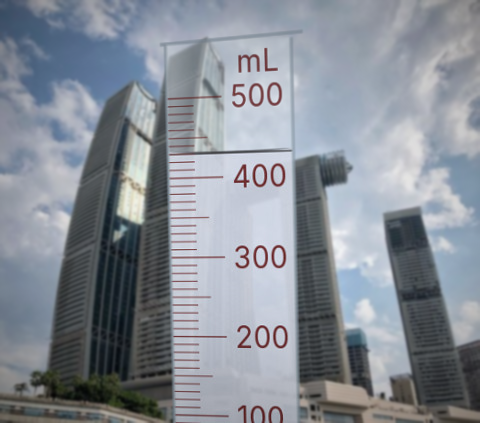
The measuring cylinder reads 430; mL
